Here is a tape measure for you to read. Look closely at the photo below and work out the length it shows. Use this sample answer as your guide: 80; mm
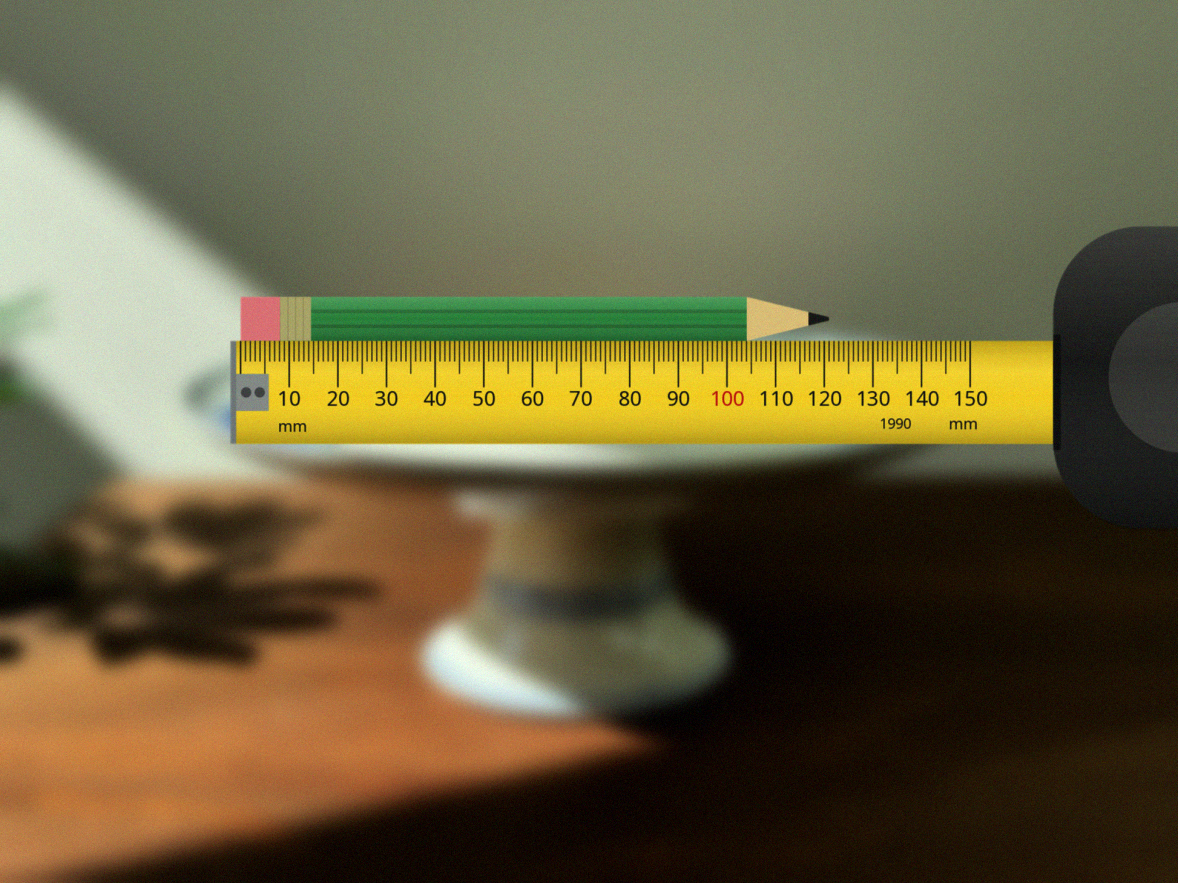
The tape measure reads 121; mm
